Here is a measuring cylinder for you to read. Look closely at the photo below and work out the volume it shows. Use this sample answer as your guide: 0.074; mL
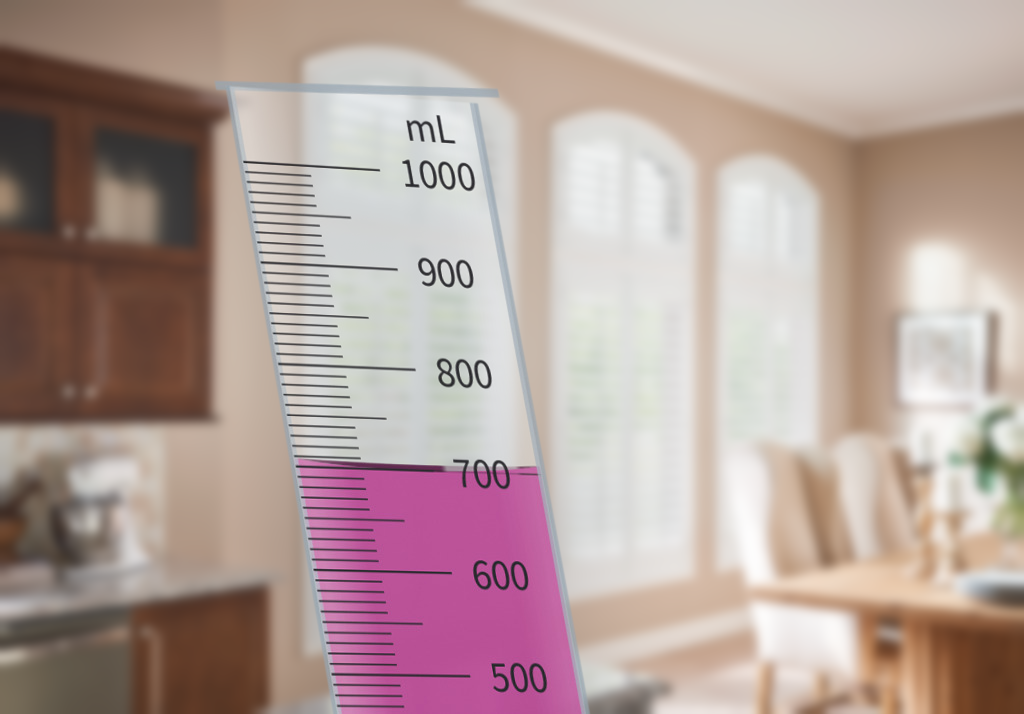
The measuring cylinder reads 700; mL
